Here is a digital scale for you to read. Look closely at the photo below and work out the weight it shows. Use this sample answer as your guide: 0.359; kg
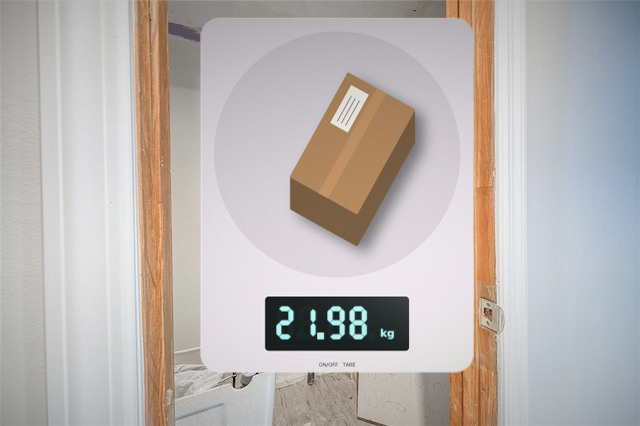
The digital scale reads 21.98; kg
